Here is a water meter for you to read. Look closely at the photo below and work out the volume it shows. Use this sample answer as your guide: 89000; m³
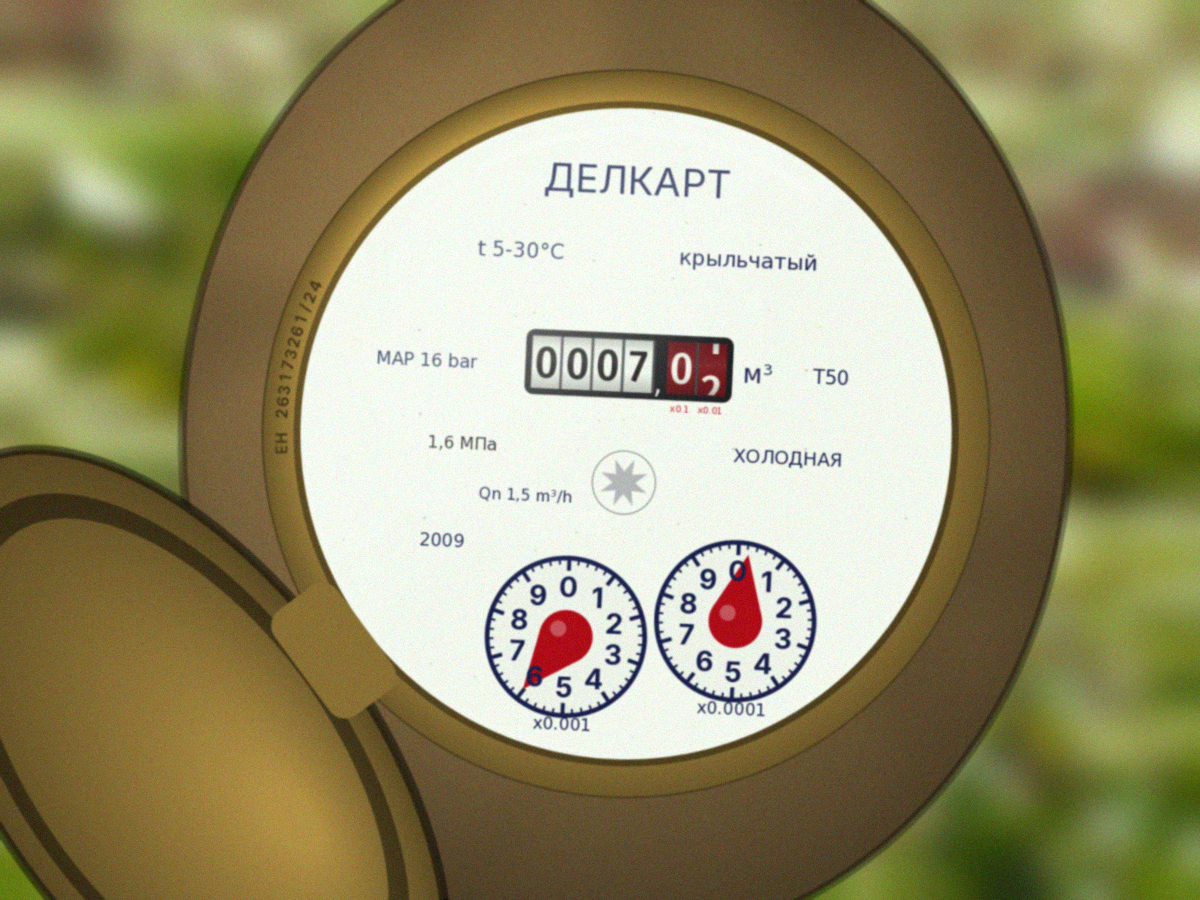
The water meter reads 7.0160; m³
